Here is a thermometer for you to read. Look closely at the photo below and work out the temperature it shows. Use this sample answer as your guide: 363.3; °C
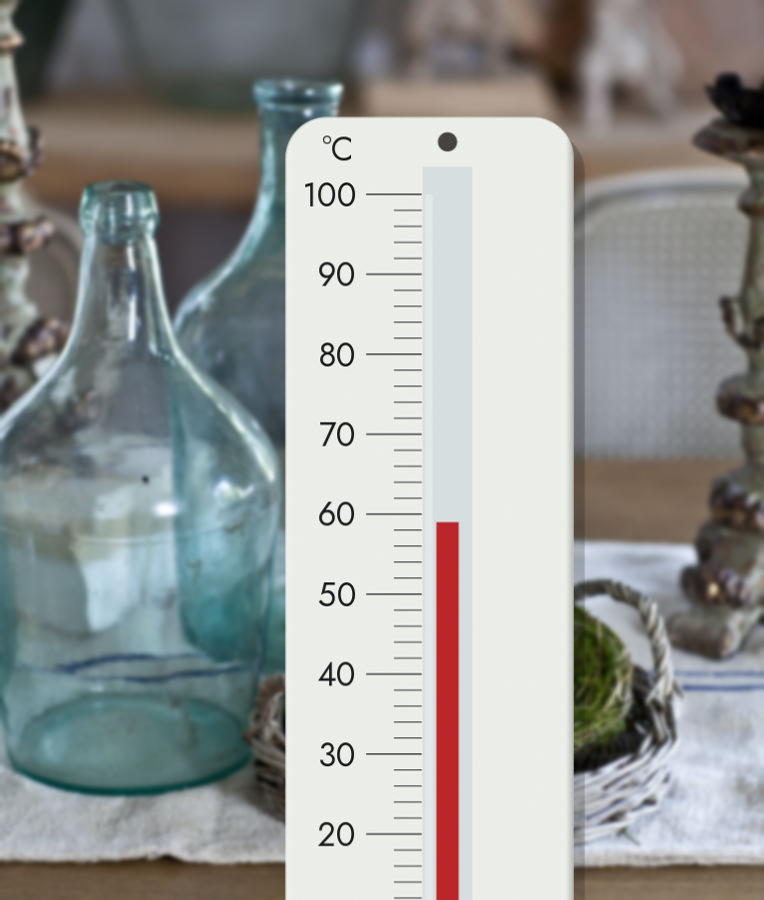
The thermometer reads 59; °C
